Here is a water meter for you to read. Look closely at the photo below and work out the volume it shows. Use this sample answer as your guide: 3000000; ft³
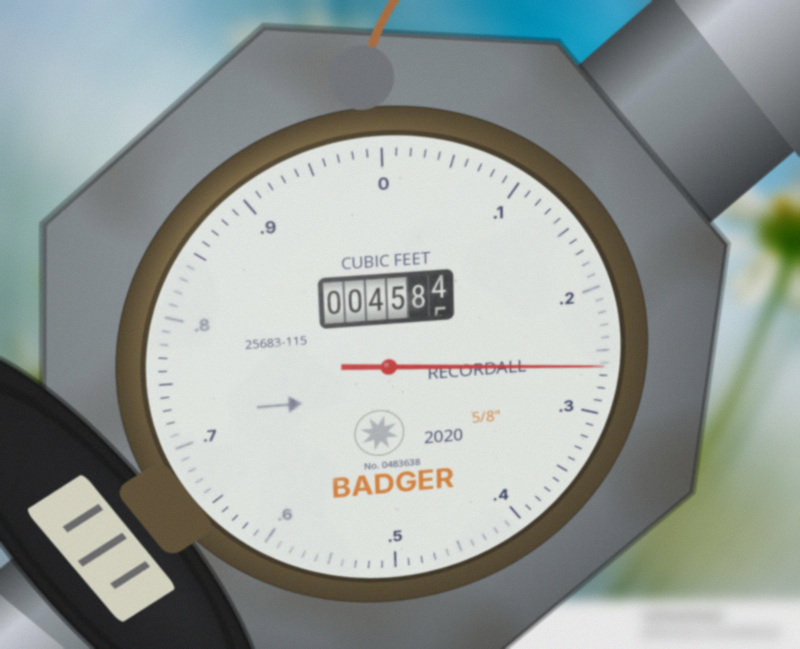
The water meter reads 4584.26; ft³
